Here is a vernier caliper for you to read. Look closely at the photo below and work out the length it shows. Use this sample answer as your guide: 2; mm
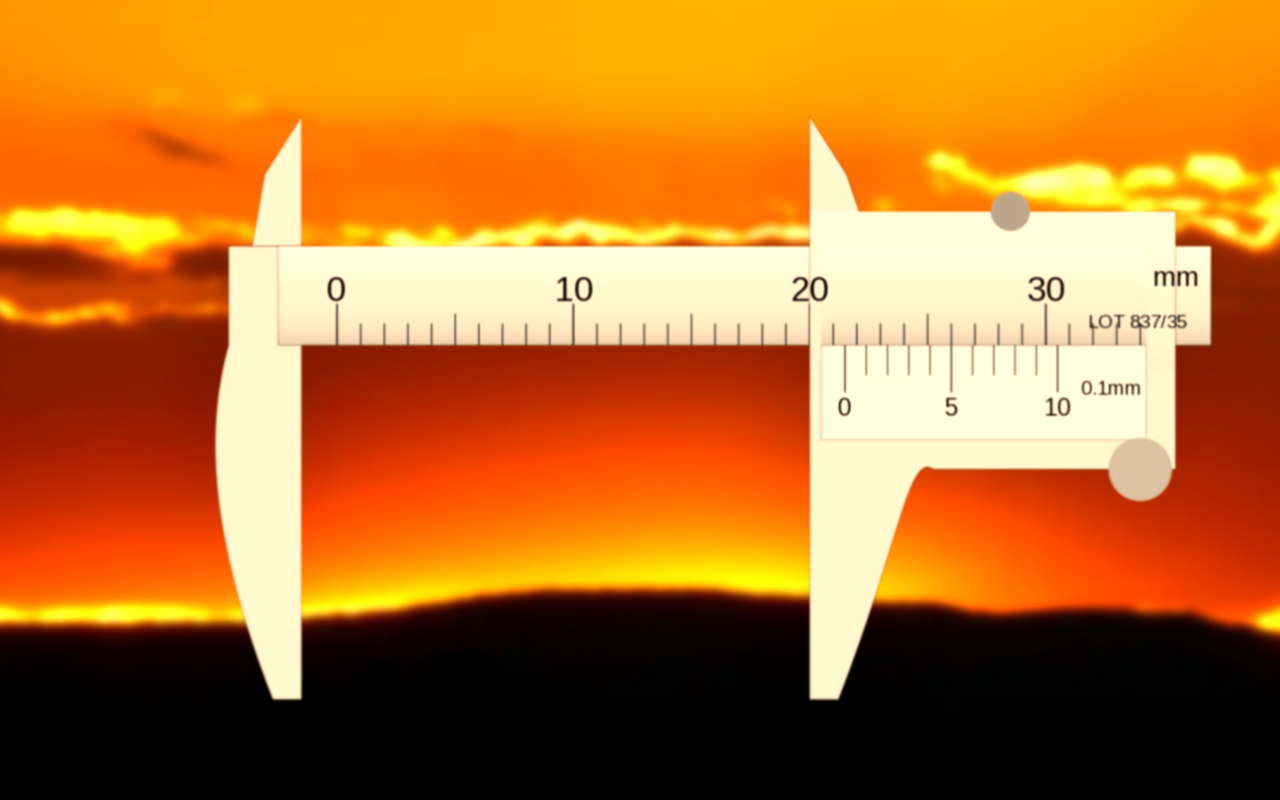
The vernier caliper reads 21.5; mm
